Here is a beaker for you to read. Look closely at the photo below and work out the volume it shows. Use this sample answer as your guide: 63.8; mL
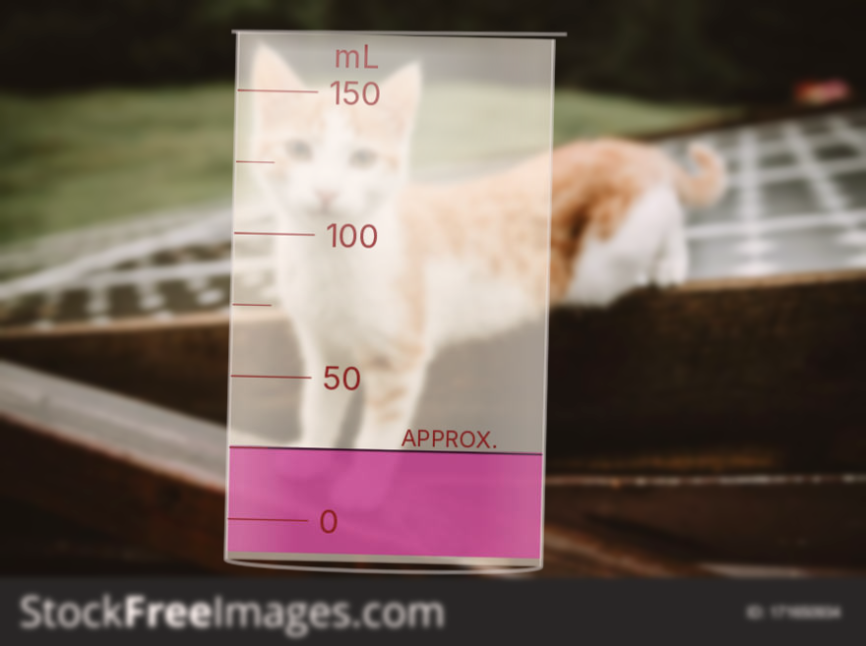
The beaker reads 25; mL
